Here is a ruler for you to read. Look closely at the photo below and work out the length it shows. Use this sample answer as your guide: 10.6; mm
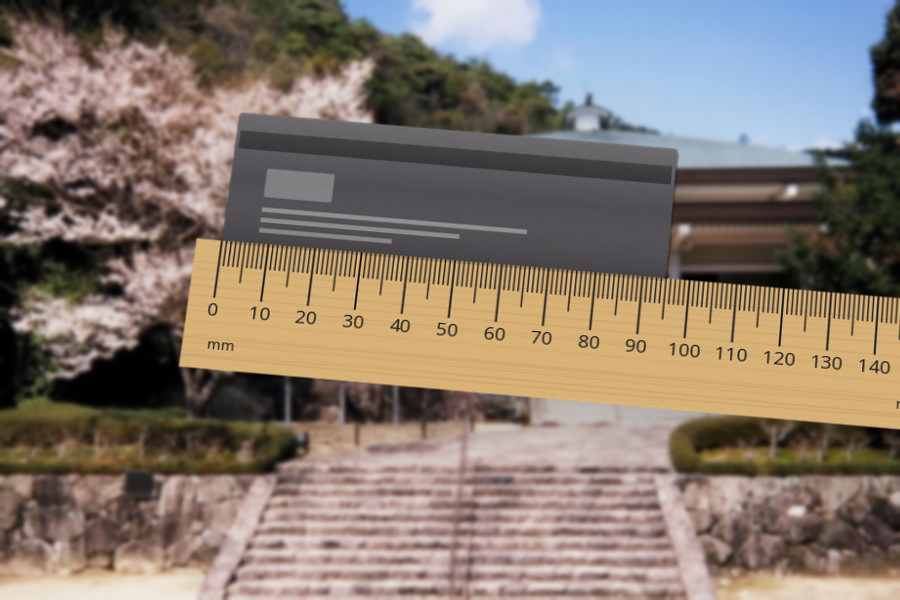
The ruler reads 95; mm
